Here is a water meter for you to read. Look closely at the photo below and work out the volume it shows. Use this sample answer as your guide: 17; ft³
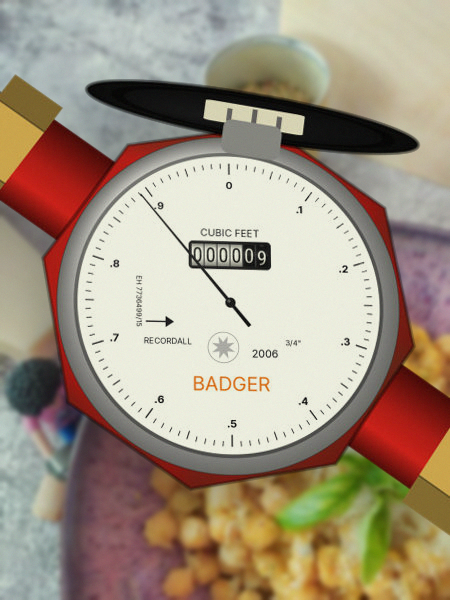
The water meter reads 8.89; ft³
